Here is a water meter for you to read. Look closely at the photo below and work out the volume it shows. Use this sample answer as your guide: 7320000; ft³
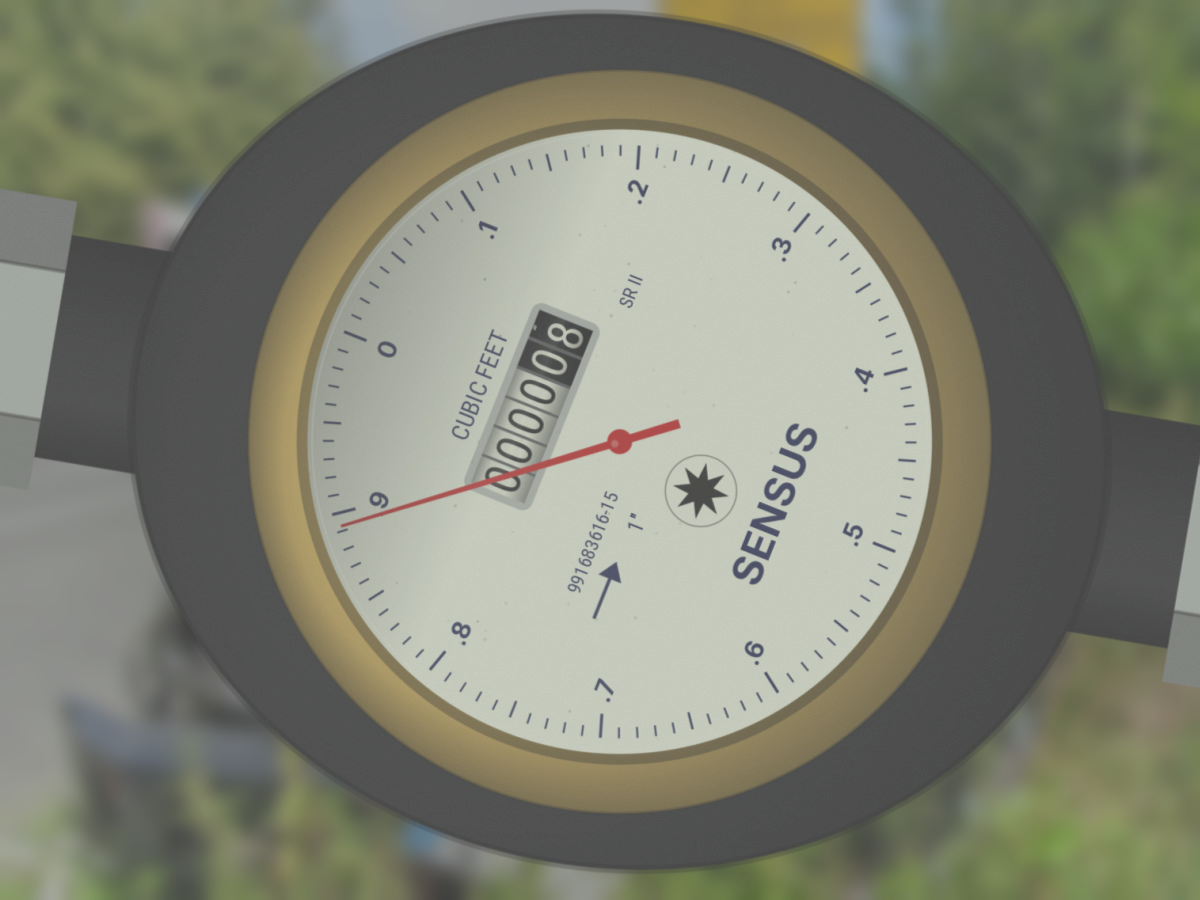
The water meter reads 7.89; ft³
